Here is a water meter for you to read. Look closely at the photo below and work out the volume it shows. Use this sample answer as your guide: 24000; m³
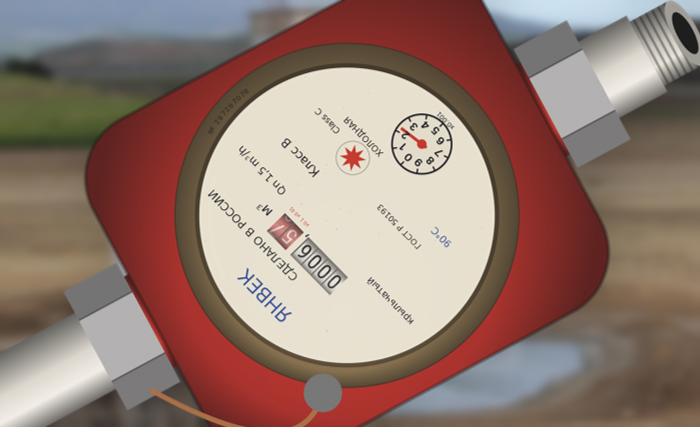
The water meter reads 6.572; m³
